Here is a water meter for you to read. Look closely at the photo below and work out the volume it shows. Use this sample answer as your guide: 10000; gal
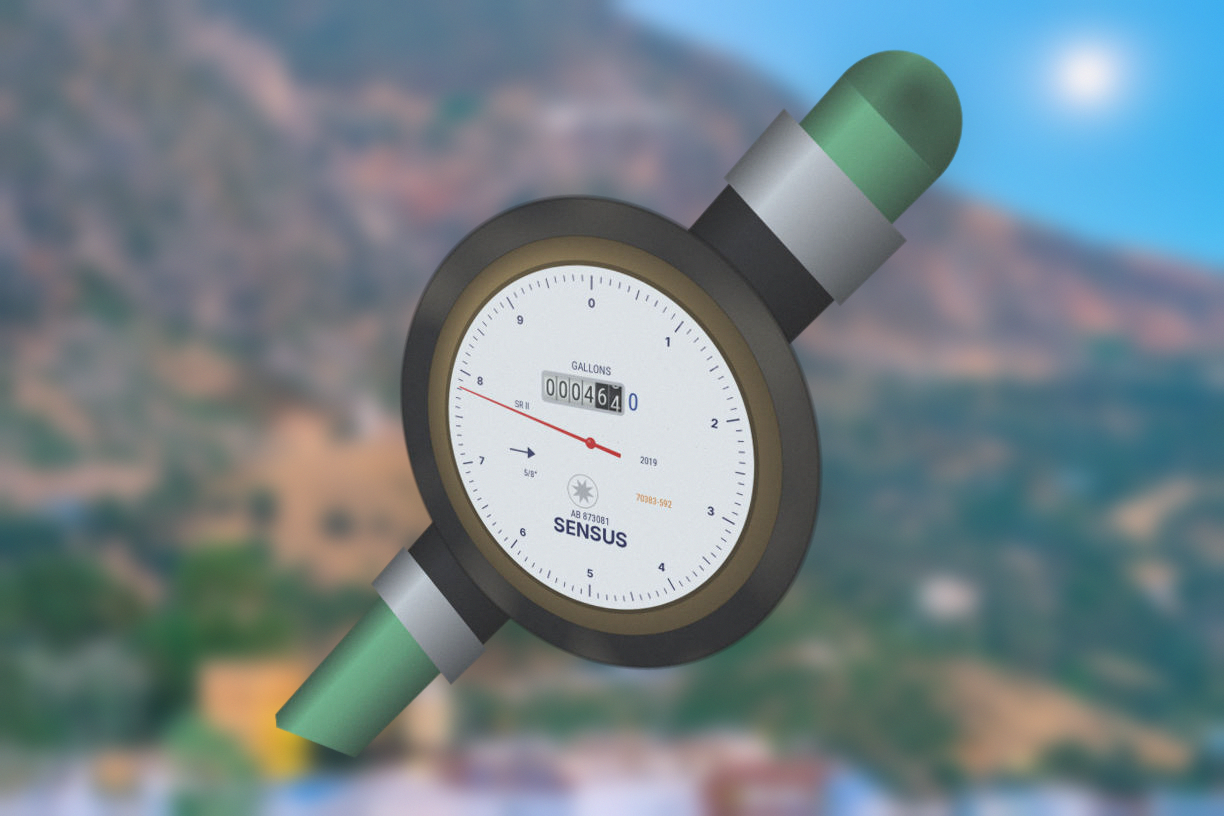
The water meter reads 4637.8; gal
